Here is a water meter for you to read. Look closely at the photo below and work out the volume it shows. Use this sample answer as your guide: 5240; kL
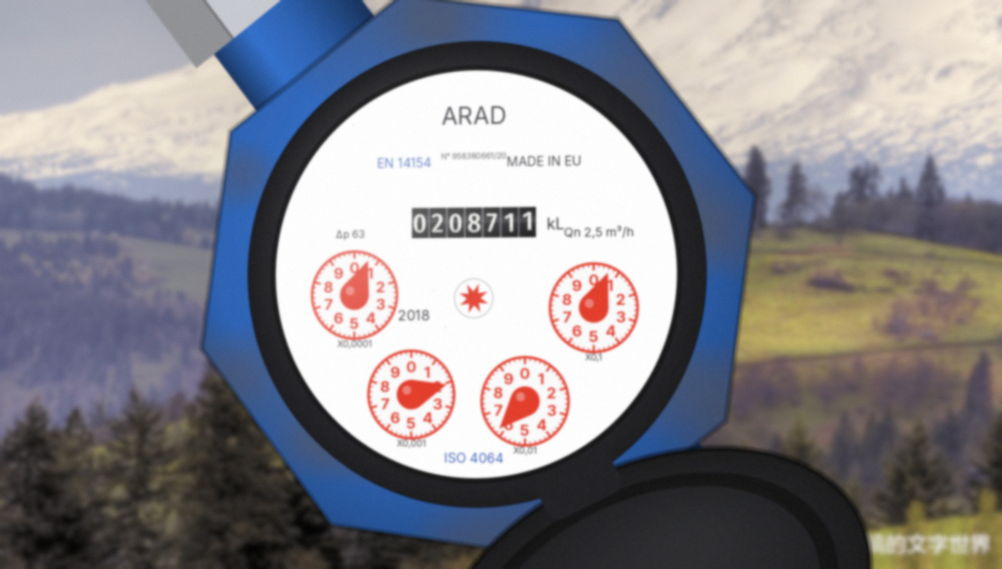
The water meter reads 208711.0620; kL
